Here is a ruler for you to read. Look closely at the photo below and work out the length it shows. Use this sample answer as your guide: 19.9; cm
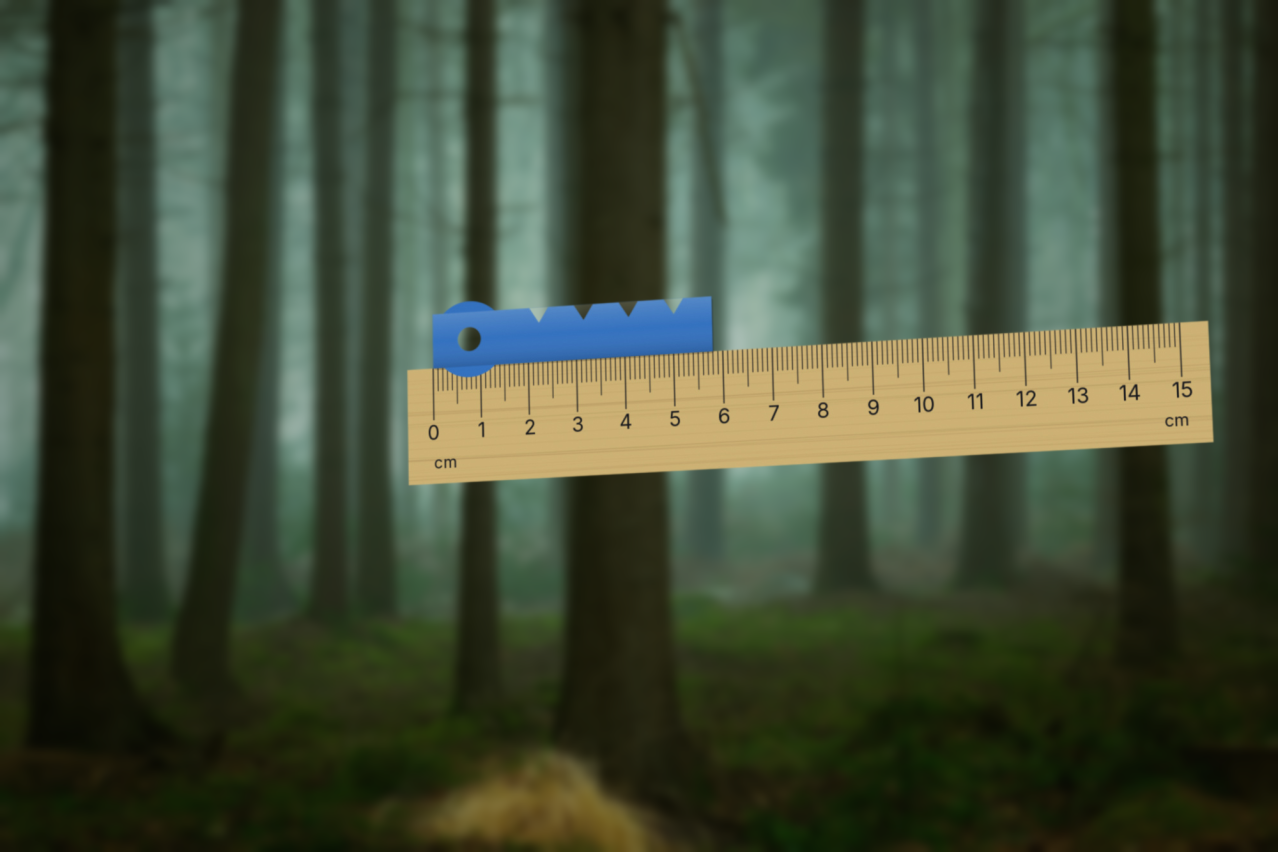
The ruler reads 5.8; cm
